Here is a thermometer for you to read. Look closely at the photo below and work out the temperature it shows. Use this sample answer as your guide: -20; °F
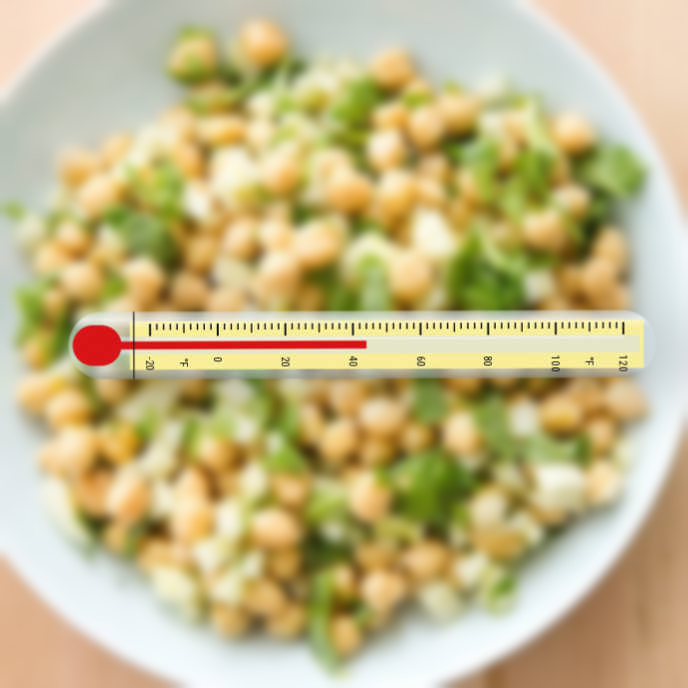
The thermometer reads 44; °F
